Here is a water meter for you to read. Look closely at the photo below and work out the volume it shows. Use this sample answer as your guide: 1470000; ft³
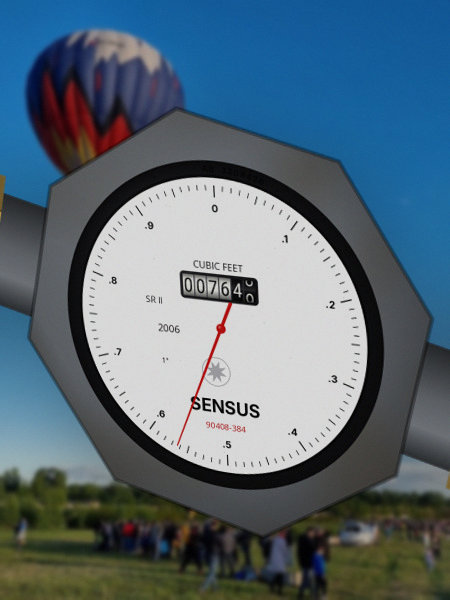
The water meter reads 7648.56; ft³
